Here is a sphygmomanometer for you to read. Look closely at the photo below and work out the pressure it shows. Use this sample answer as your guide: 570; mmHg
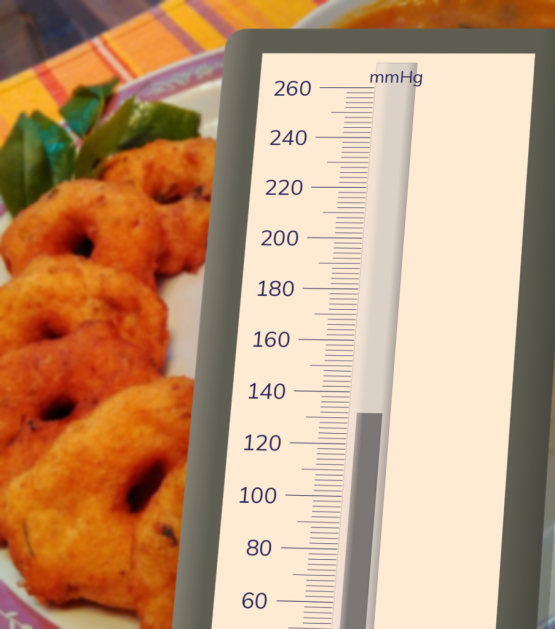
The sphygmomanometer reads 132; mmHg
